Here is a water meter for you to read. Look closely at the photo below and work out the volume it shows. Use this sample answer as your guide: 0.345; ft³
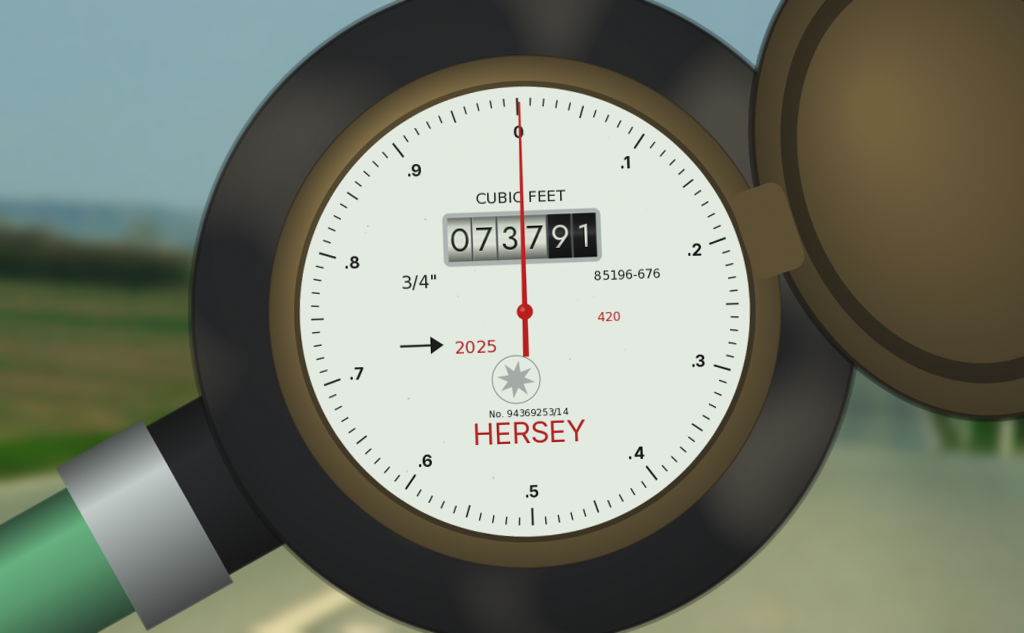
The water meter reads 73791.00; ft³
